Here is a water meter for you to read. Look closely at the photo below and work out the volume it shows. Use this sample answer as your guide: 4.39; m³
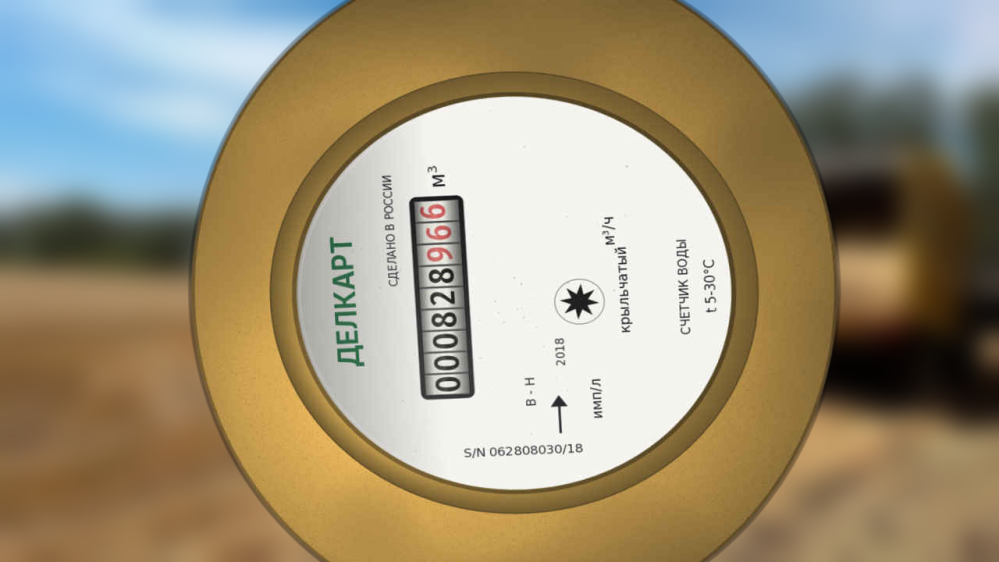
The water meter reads 828.966; m³
